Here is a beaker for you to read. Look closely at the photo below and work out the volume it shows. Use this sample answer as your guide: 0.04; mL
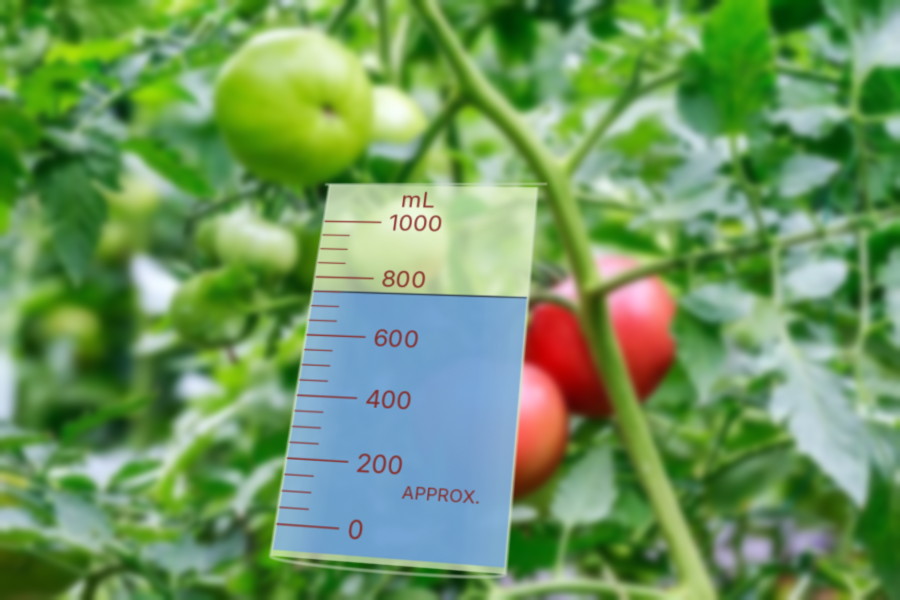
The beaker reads 750; mL
